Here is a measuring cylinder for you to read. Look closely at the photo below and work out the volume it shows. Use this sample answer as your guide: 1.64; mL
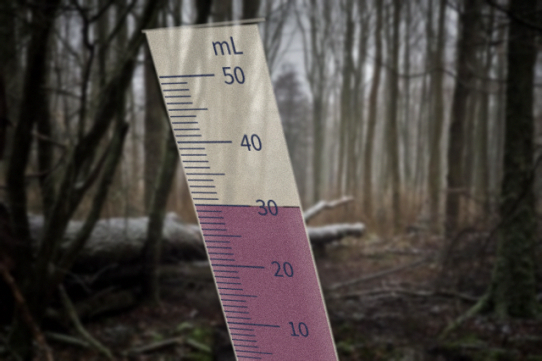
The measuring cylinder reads 30; mL
